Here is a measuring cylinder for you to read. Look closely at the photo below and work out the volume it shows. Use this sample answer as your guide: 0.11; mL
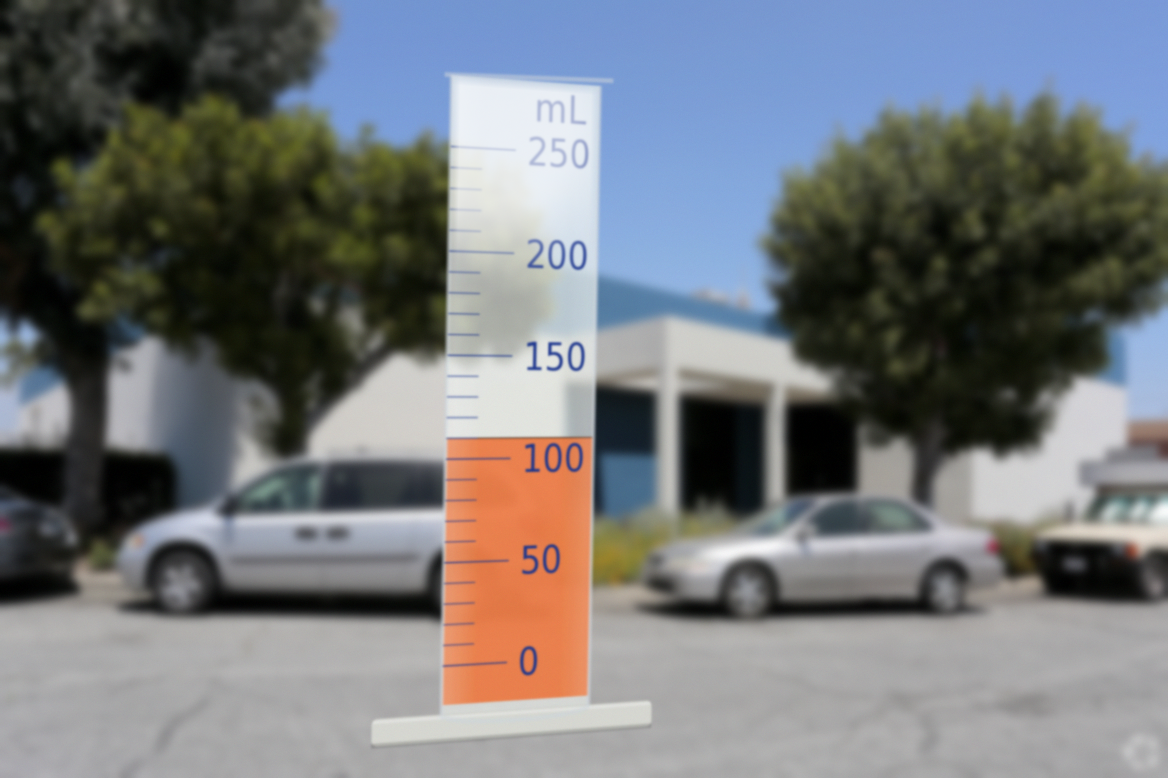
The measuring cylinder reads 110; mL
